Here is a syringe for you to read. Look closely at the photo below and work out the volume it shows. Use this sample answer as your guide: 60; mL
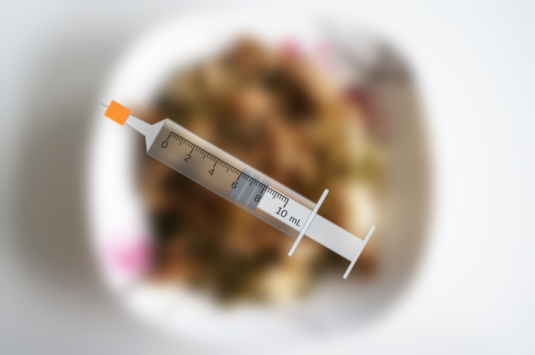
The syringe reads 6; mL
